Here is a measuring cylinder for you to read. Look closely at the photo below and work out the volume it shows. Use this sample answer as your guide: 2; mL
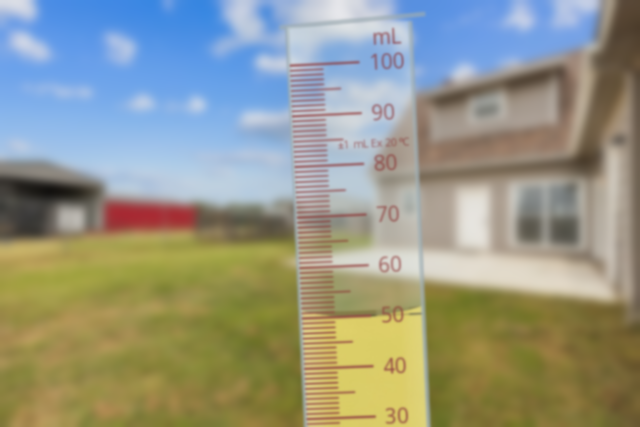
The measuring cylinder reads 50; mL
